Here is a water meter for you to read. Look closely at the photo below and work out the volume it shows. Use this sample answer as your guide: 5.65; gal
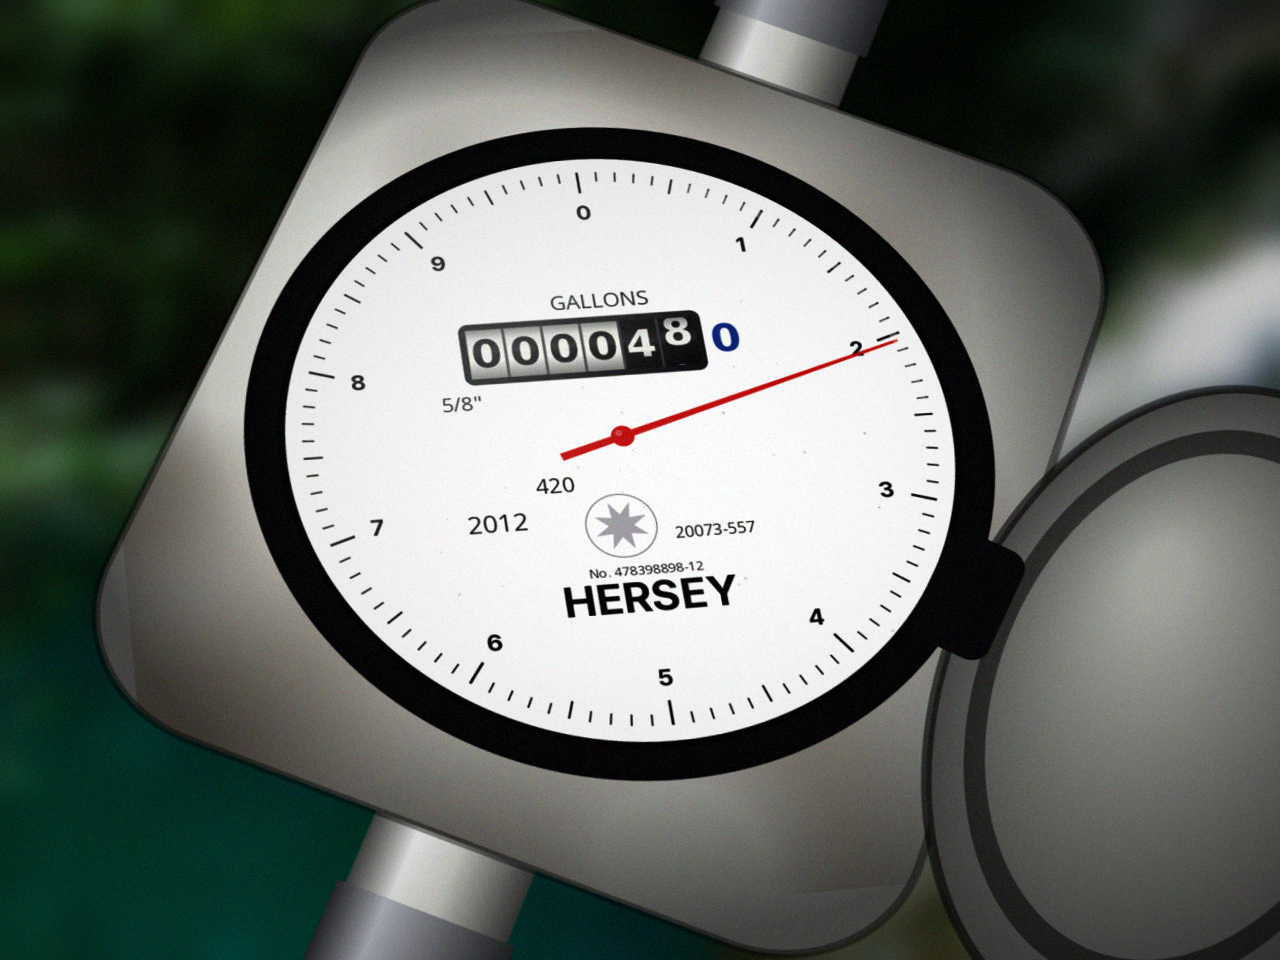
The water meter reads 482.0; gal
